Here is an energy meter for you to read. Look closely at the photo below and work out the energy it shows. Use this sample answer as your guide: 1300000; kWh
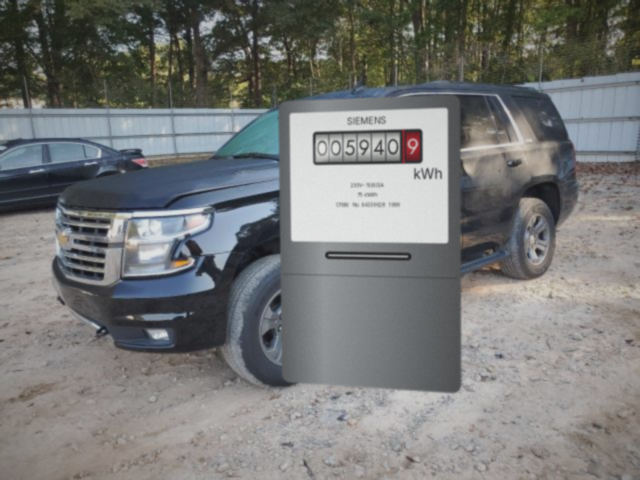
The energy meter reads 5940.9; kWh
